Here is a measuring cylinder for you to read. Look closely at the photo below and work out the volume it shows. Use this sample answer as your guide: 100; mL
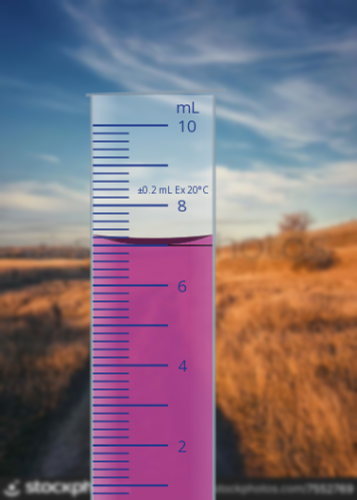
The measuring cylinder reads 7; mL
